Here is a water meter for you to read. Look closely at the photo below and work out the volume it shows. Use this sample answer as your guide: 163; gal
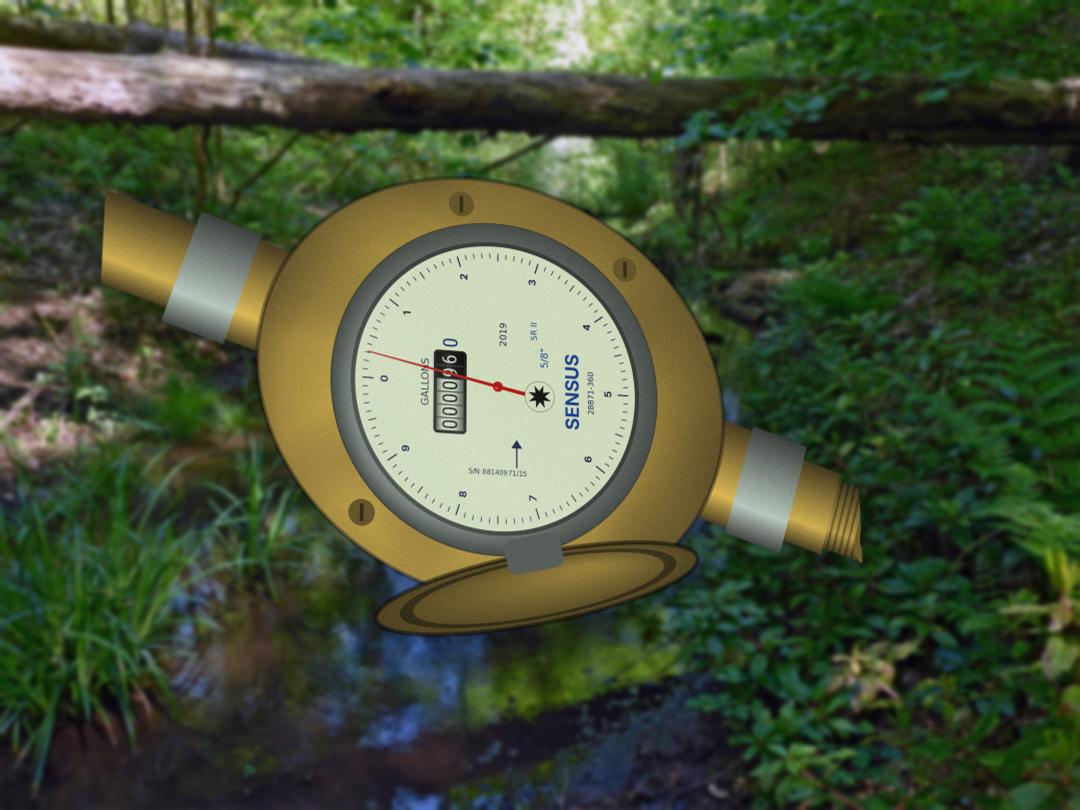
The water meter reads 960.3; gal
